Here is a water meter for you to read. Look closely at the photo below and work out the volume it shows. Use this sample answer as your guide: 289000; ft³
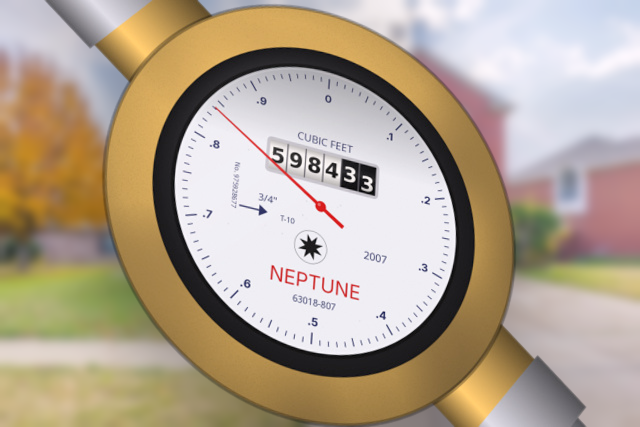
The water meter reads 598432.84; ft³
